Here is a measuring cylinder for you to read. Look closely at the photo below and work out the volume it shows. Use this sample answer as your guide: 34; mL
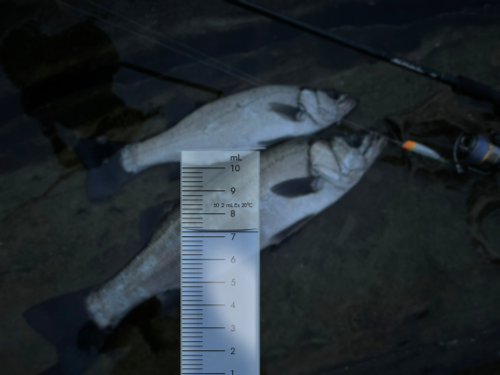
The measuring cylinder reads 7.2; mL
